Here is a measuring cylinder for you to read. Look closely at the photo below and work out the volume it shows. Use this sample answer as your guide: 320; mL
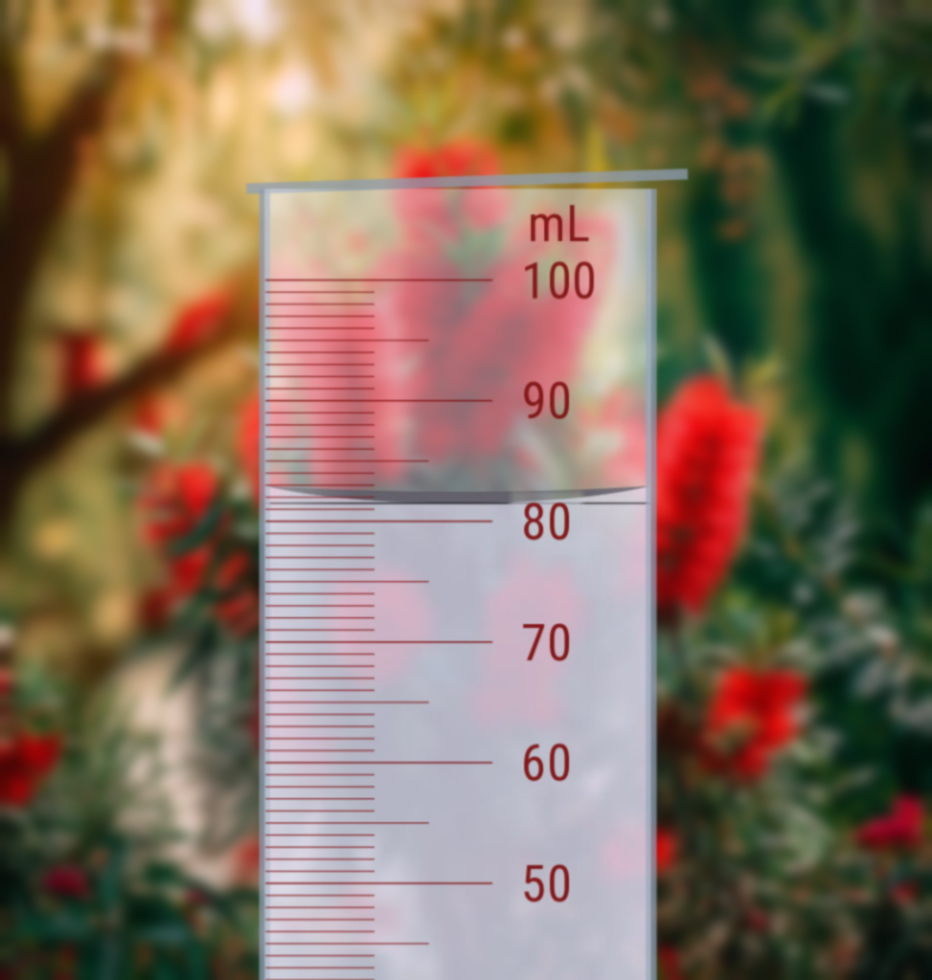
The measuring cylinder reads 81.5; mL
